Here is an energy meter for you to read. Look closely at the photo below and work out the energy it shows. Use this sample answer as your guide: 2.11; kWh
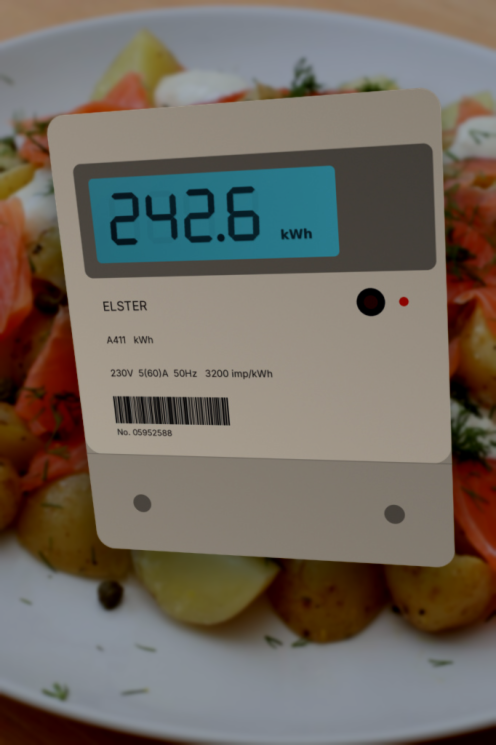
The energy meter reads 242.6; kWh
